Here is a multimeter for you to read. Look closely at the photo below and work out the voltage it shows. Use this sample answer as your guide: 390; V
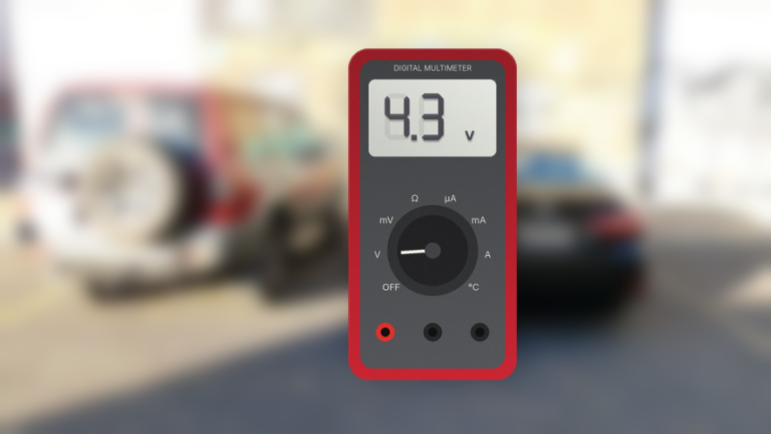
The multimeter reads 4.3; V
